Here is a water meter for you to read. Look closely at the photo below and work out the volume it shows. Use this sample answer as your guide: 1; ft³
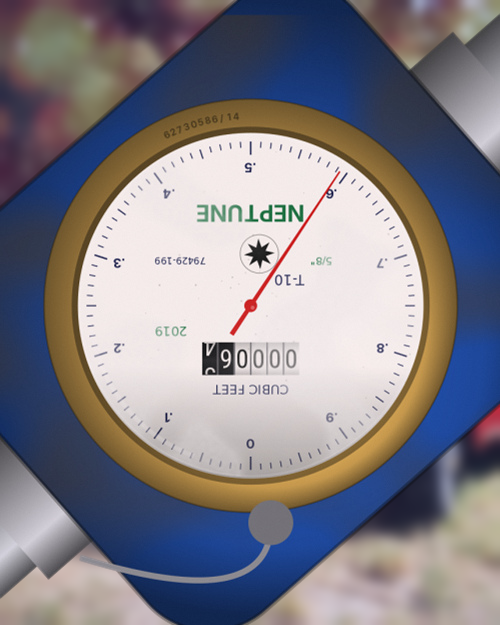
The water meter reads 63.59; ft³
